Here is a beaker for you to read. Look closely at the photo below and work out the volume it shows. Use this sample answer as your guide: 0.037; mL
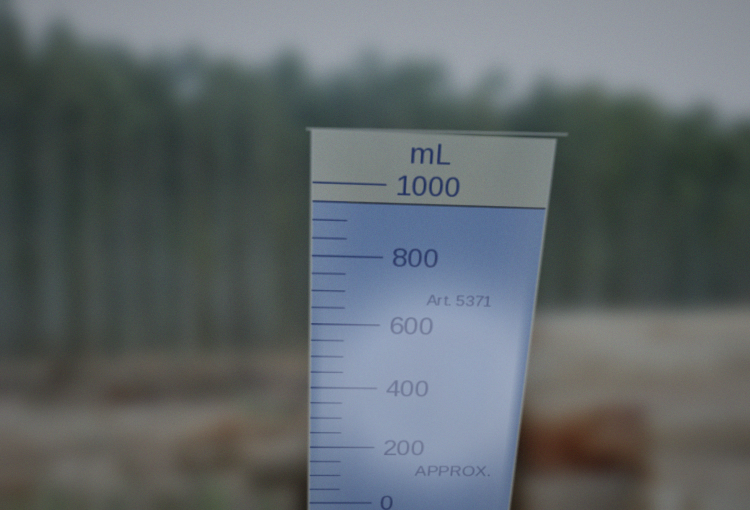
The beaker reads 950; mL
